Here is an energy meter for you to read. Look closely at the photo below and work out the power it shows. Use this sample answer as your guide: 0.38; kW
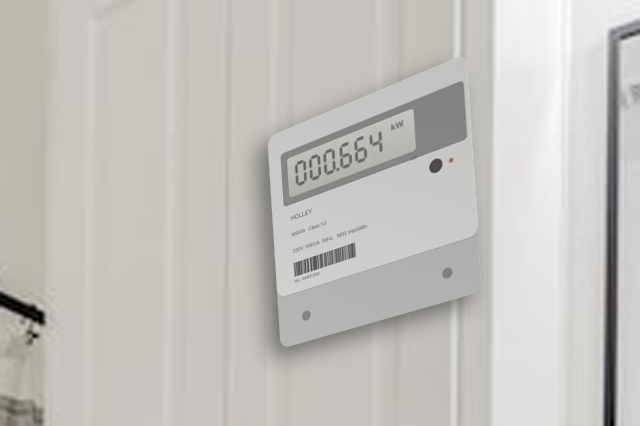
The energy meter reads 0.664; kW
